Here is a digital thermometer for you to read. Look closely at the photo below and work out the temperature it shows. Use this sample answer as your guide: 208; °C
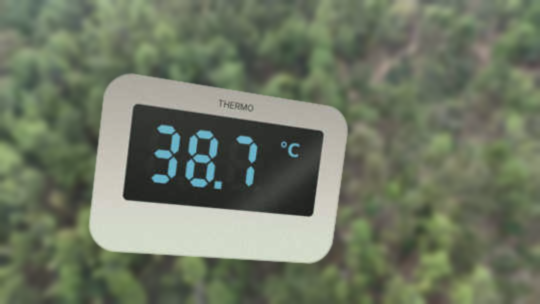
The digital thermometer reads 38.7; °C
